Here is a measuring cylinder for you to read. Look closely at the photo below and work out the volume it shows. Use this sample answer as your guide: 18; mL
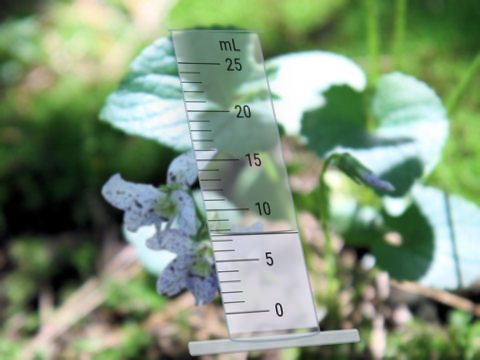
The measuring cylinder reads 7.5; mL
